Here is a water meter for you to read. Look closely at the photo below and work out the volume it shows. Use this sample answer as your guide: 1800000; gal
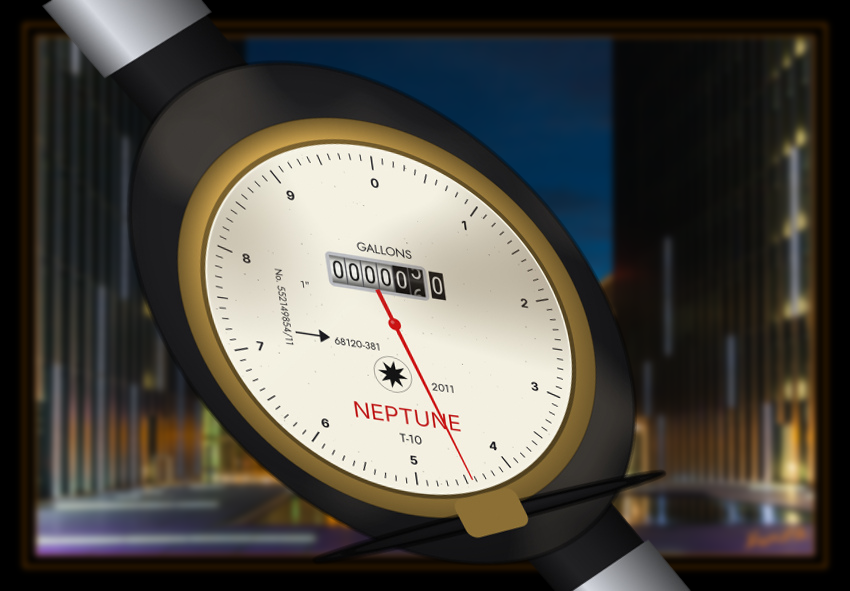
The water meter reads 54.4; gal
